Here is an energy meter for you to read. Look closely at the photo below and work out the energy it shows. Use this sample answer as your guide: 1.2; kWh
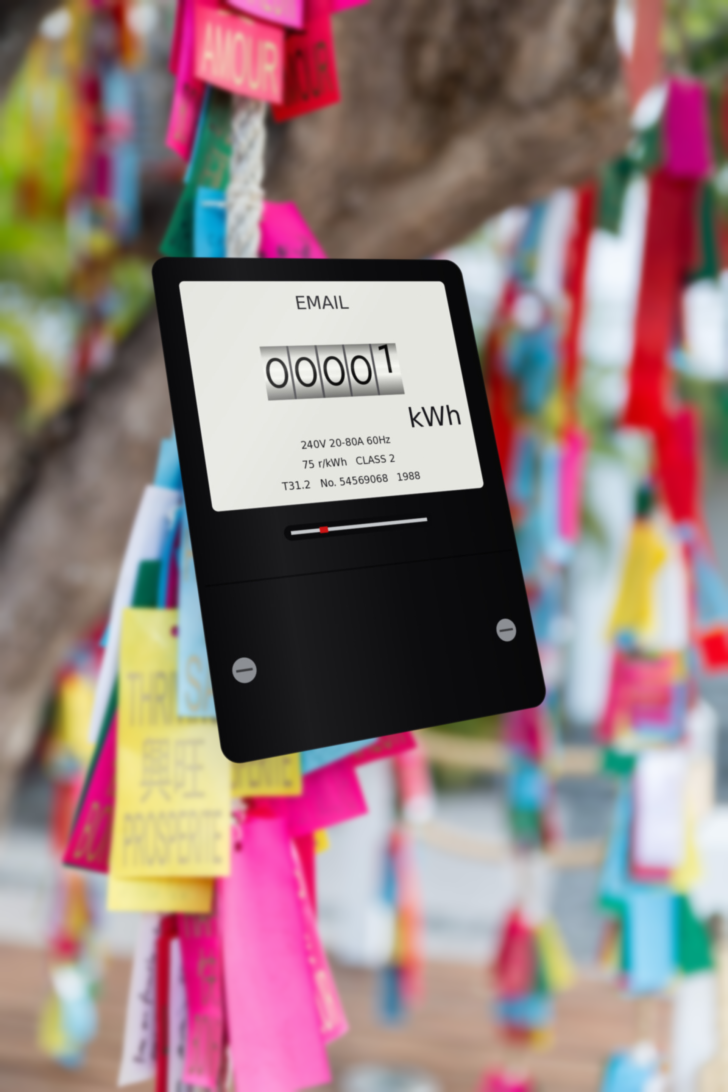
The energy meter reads 1; kWh
